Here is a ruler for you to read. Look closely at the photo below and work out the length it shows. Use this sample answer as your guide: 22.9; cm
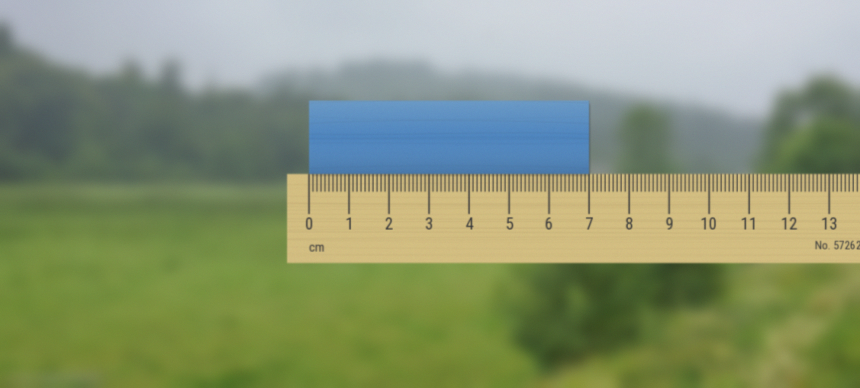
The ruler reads 7; cm
